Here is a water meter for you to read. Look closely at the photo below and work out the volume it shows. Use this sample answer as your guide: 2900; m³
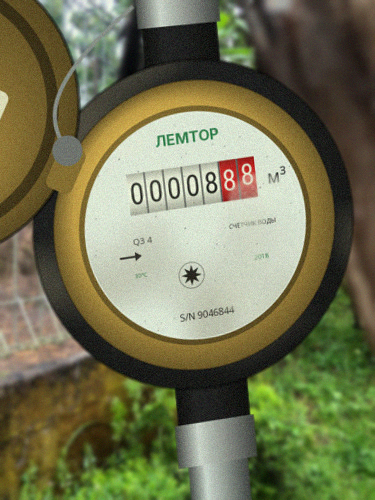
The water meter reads 8.88; m³
